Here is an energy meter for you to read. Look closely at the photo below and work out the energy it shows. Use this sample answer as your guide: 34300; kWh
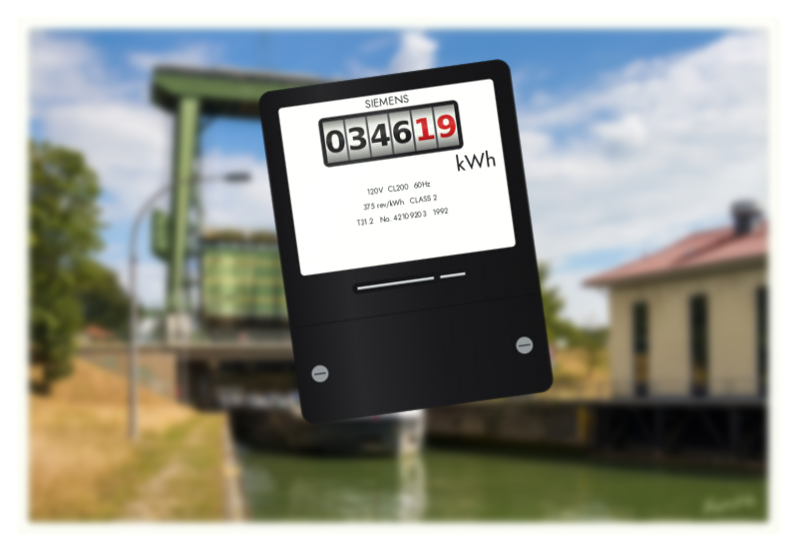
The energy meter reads 346.19; kWh
